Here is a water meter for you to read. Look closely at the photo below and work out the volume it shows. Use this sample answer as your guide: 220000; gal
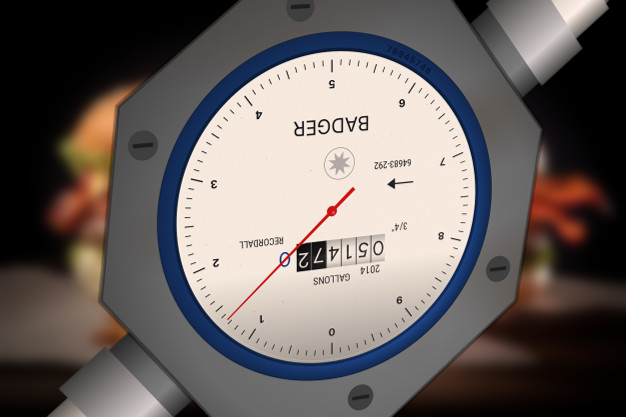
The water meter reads 514721.3; gal
